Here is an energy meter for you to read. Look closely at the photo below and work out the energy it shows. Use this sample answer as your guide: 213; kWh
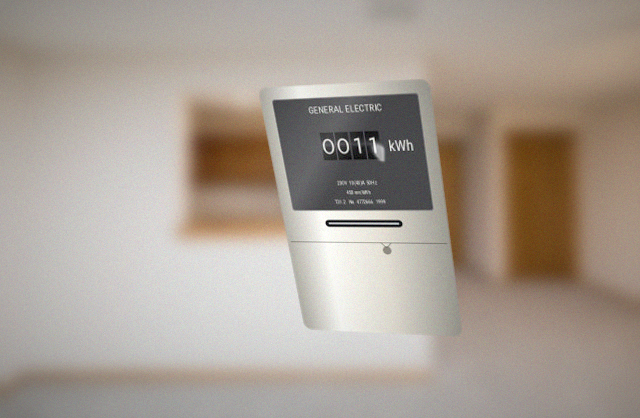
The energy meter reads 11; kWh
